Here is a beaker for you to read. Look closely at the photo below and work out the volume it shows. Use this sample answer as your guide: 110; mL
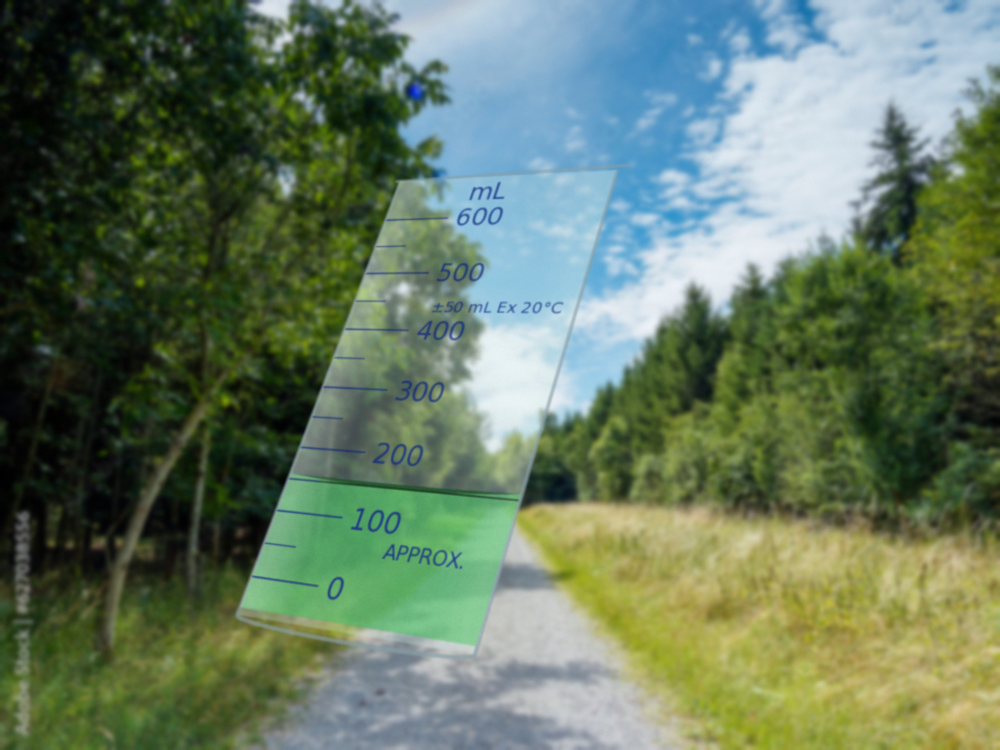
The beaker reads 150; mL
